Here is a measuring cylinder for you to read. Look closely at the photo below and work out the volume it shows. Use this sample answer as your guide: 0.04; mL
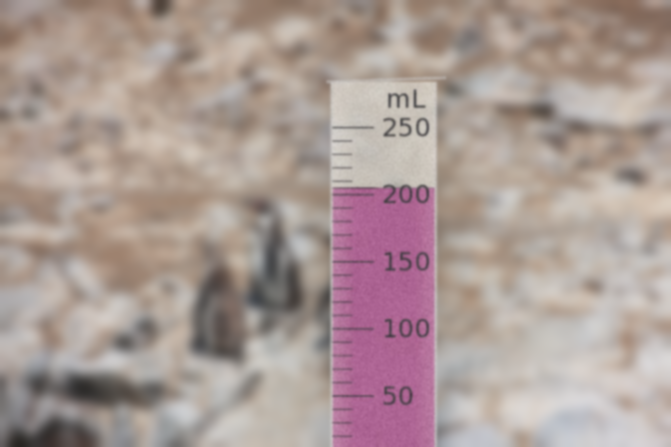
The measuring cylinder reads 205; mL
